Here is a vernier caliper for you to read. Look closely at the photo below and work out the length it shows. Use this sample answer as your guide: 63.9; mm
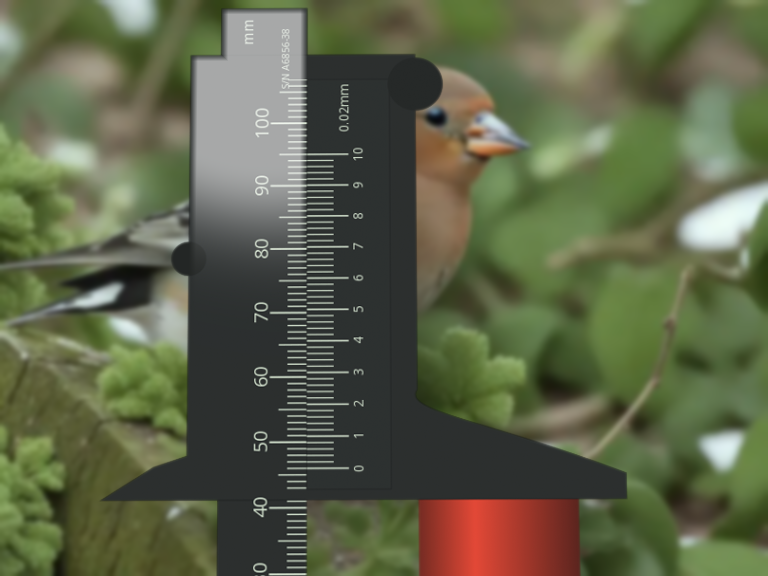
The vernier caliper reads 46.0; mm
